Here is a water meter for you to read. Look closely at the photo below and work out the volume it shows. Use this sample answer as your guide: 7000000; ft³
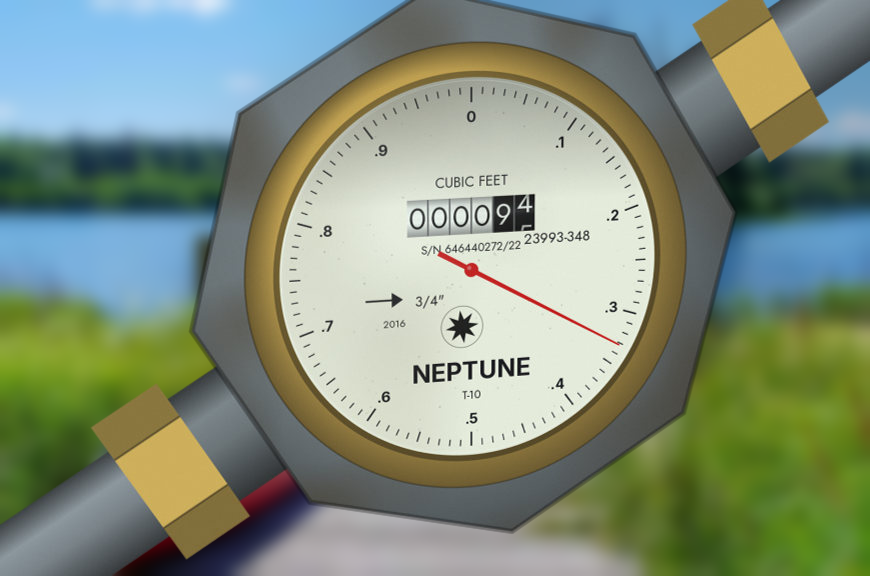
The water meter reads 94.33; ft³
